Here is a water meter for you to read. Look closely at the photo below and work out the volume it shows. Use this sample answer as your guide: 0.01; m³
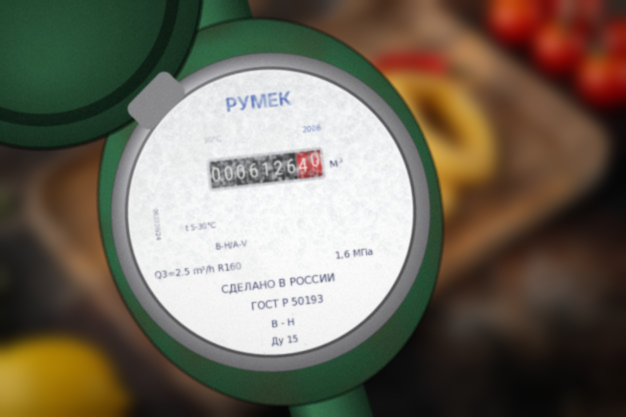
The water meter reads 6126.40; m³
